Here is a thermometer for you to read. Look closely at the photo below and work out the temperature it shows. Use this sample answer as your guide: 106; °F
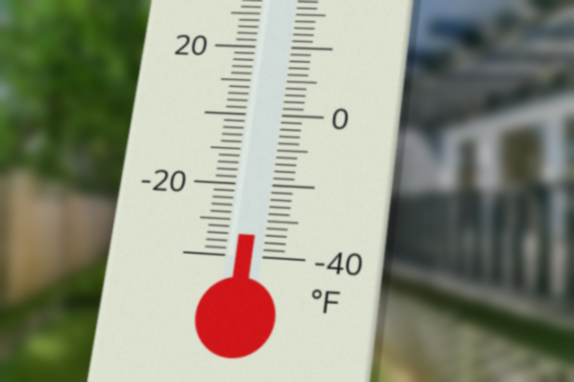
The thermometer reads -34; °F
